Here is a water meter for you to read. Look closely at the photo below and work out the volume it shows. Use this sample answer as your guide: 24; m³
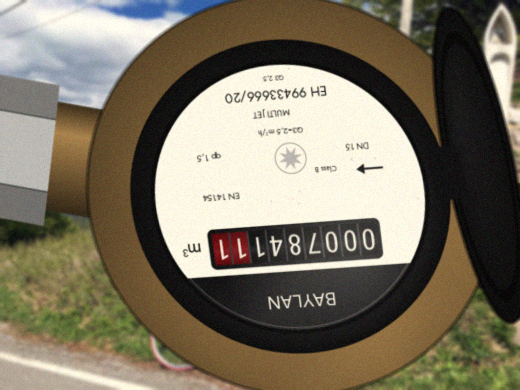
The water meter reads 7841.11; m³
